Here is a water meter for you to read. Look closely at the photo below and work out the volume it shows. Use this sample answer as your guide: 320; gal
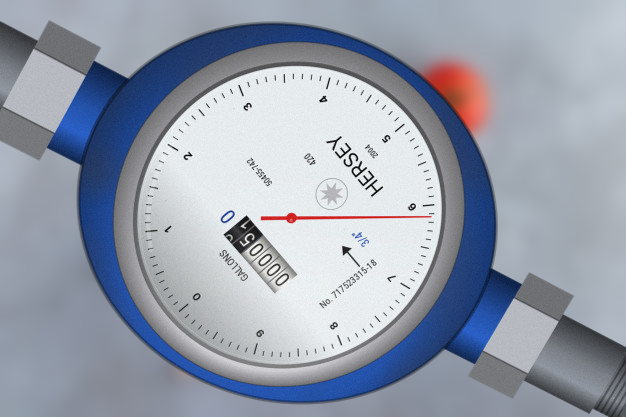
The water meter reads 506.1; gal
